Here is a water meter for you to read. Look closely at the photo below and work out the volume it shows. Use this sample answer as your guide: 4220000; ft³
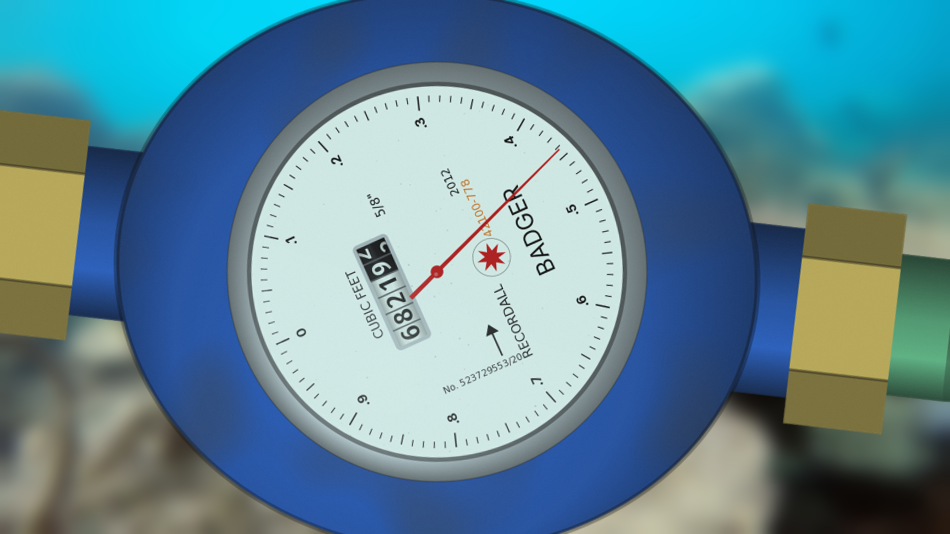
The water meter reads 682192.44; ft³
